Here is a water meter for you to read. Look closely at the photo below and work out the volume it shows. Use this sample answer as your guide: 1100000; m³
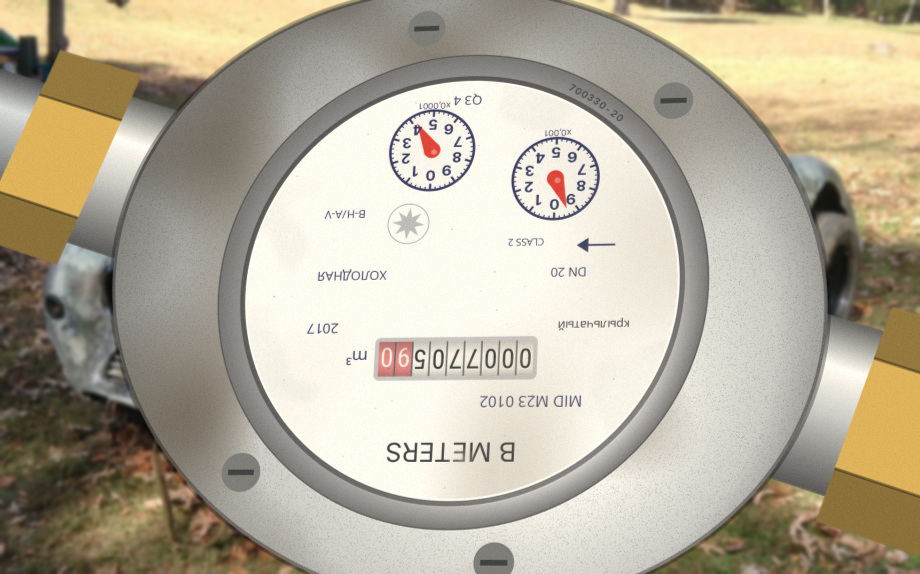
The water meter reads 7705.8994; m³
